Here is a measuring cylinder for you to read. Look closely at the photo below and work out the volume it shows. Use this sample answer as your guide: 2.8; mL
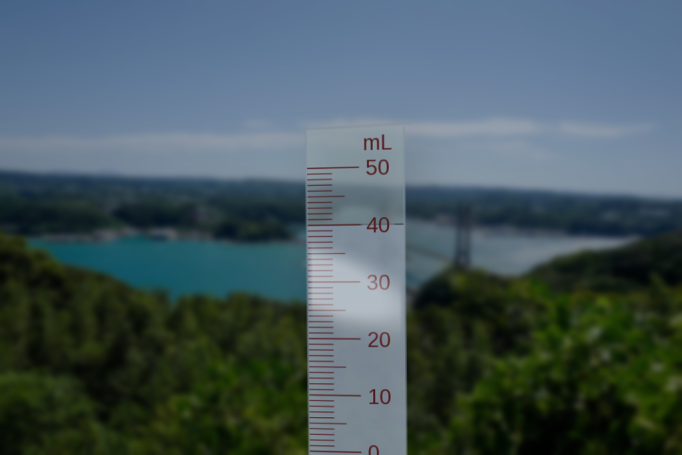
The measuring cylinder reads 40; mL
